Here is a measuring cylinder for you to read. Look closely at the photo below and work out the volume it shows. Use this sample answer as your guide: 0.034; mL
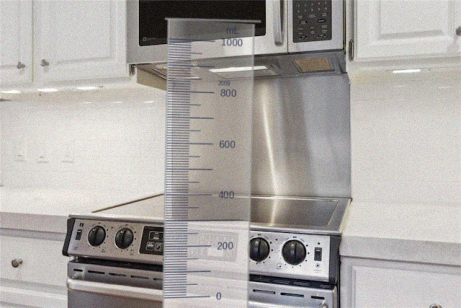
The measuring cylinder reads 300; mL
